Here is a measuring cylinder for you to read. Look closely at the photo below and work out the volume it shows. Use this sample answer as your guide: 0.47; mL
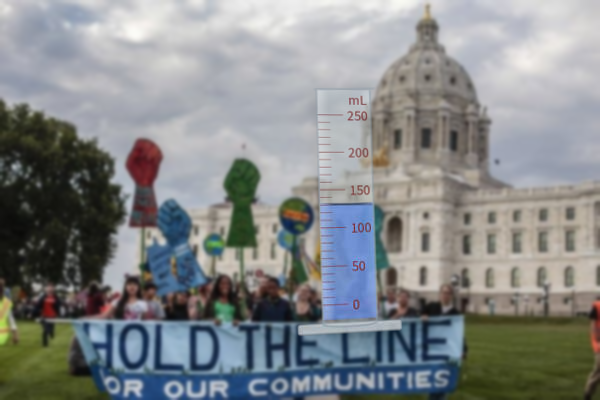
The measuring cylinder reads 130; mL
